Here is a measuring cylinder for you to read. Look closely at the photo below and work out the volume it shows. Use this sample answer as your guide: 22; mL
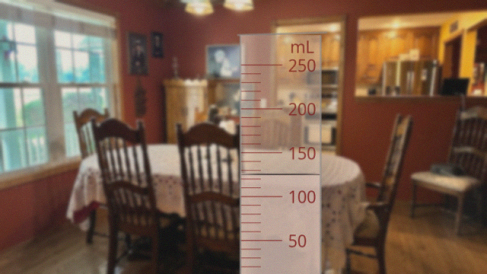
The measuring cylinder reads 125; mL
